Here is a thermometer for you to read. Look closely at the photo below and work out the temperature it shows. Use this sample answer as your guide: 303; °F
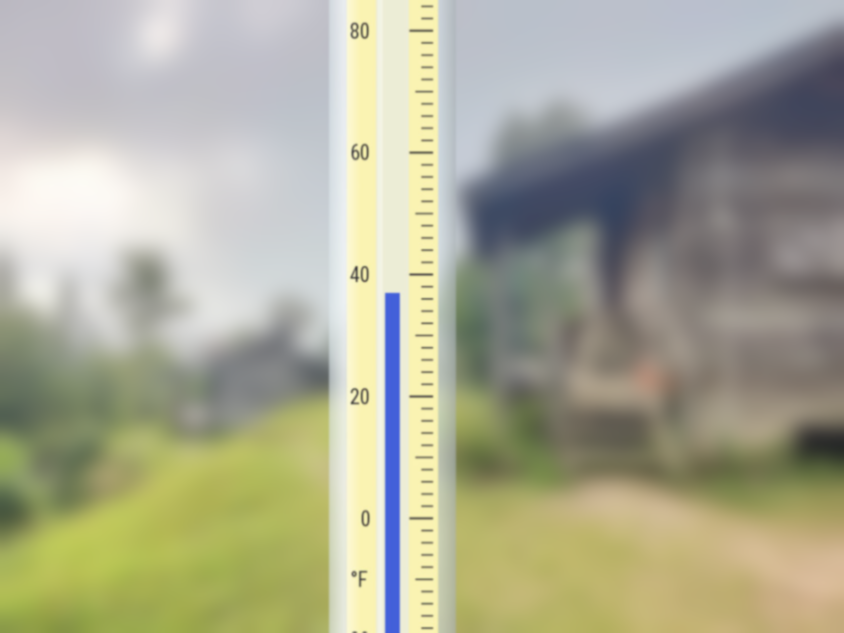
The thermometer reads 37; °F
